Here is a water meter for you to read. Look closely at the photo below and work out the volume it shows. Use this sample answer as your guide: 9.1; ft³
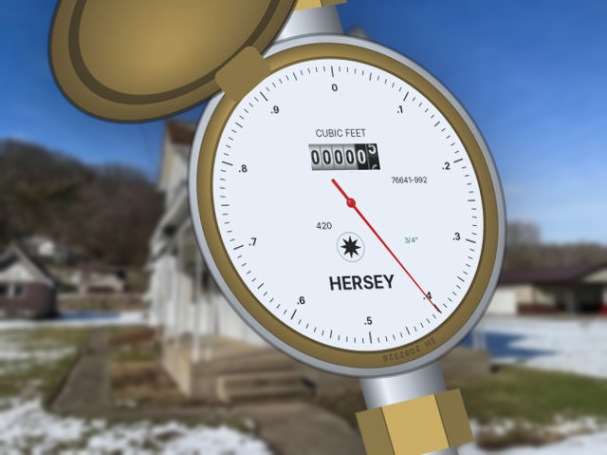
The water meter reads 5.40; ft³
